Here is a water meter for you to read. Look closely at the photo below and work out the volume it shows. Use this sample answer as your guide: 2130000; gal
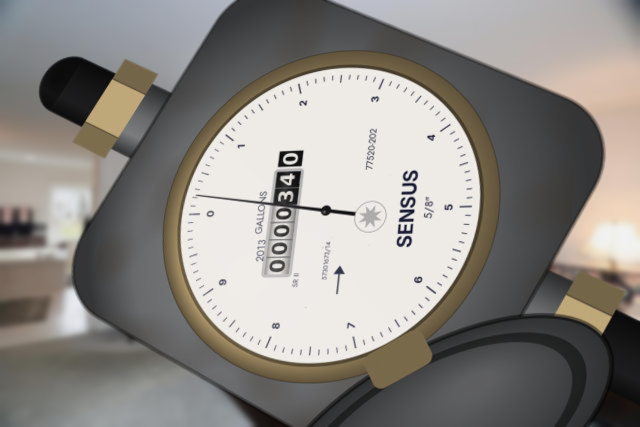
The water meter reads 340.2; gal
